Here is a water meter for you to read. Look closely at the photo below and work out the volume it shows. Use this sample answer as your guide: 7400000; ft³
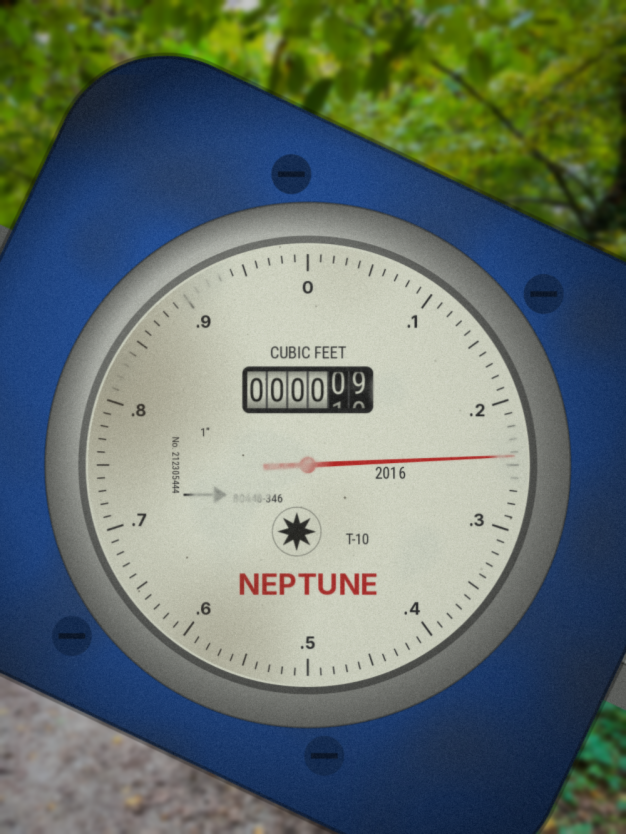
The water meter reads 9.24; ft³
